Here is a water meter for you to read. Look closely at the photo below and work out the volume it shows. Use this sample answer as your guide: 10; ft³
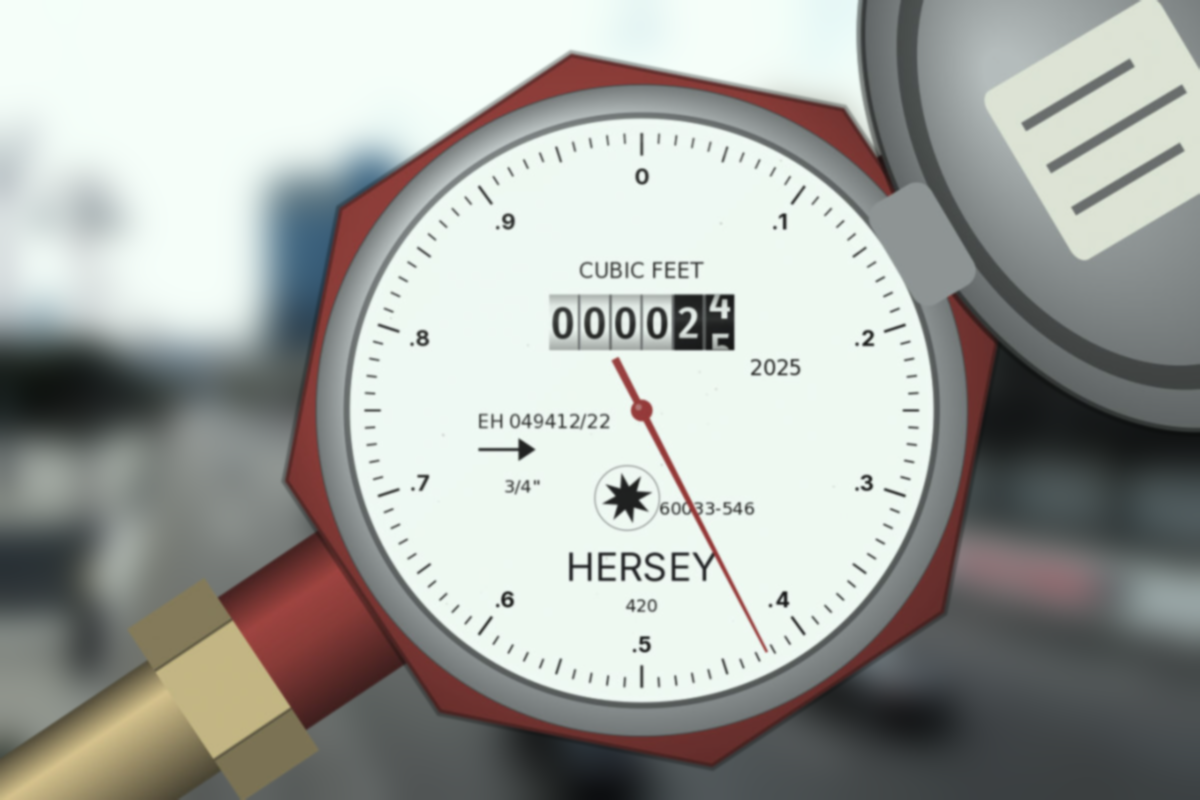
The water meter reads 24.42; ft³
